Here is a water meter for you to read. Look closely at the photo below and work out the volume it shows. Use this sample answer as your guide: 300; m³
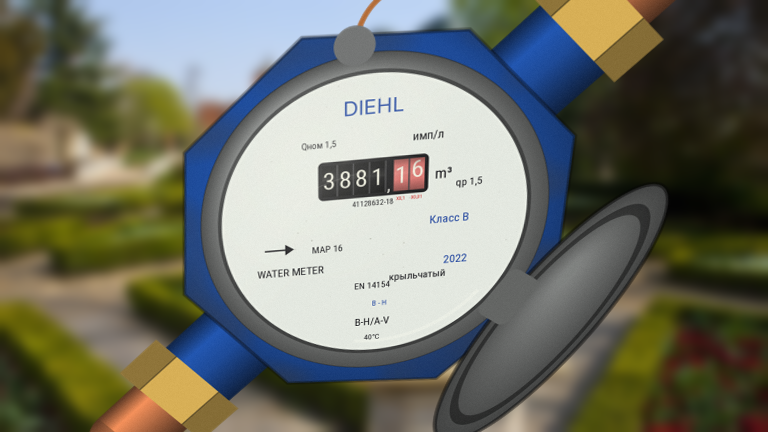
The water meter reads 3881.16; m³
